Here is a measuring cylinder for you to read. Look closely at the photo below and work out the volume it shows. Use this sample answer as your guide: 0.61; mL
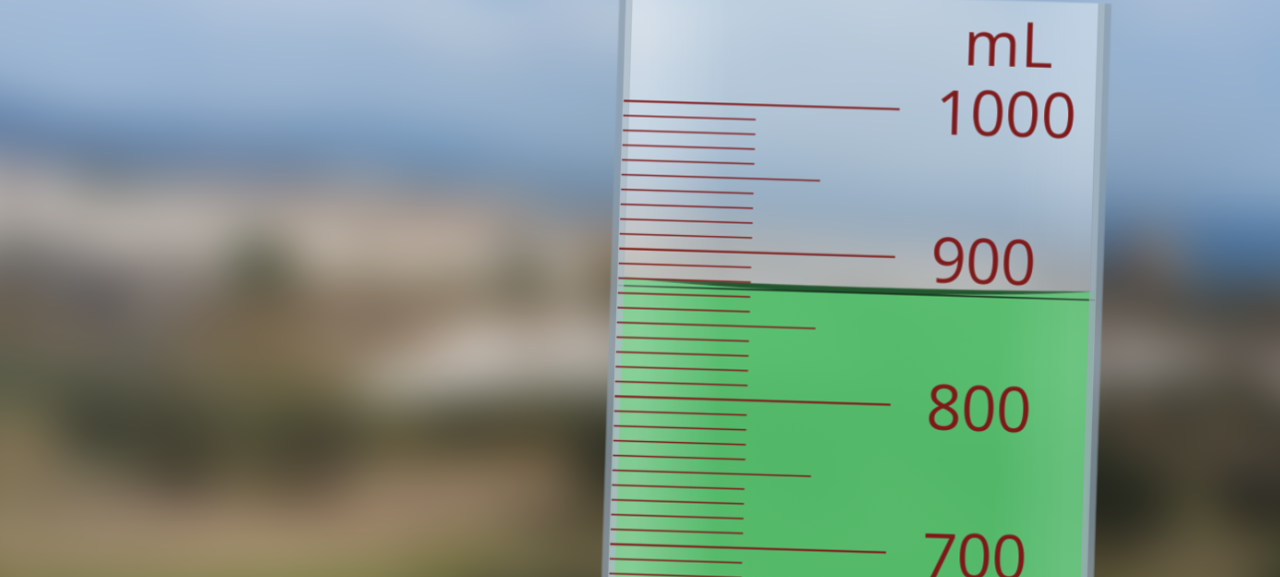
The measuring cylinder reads 875; mL
